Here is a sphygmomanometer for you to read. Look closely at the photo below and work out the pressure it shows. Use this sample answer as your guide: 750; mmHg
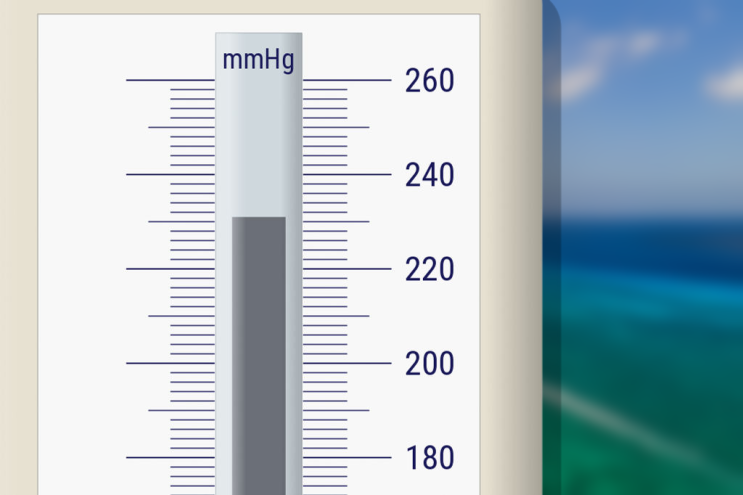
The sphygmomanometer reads 231; mmHg
